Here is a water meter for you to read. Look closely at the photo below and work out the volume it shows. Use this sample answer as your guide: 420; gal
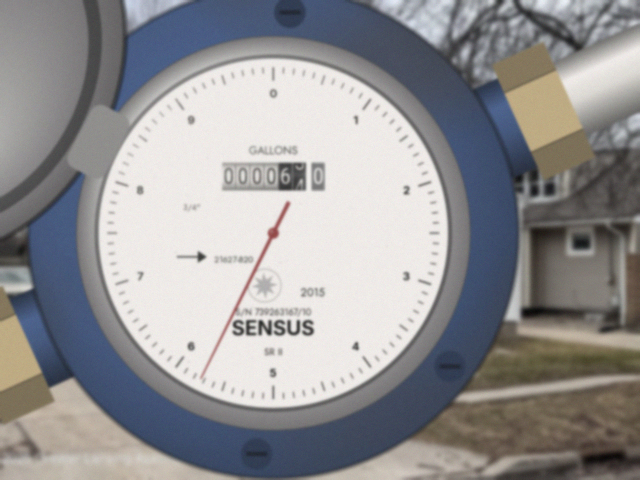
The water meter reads 635.7; gal
